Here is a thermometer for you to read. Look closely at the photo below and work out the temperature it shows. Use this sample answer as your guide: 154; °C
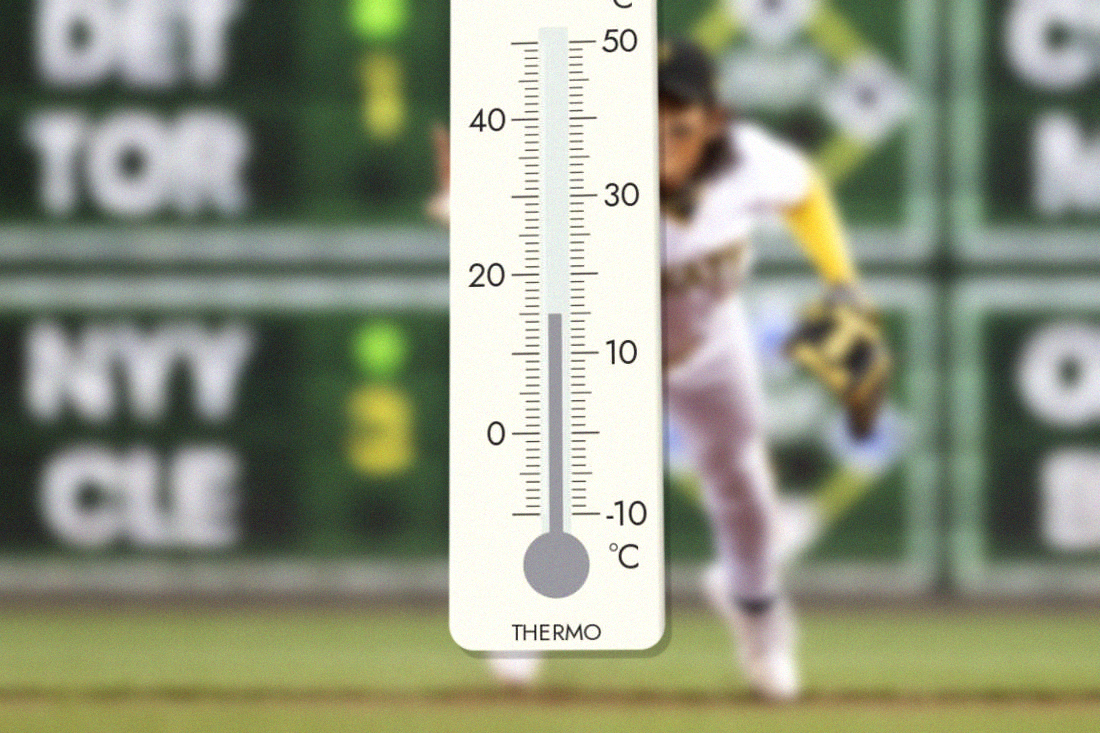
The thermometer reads 15; °C
